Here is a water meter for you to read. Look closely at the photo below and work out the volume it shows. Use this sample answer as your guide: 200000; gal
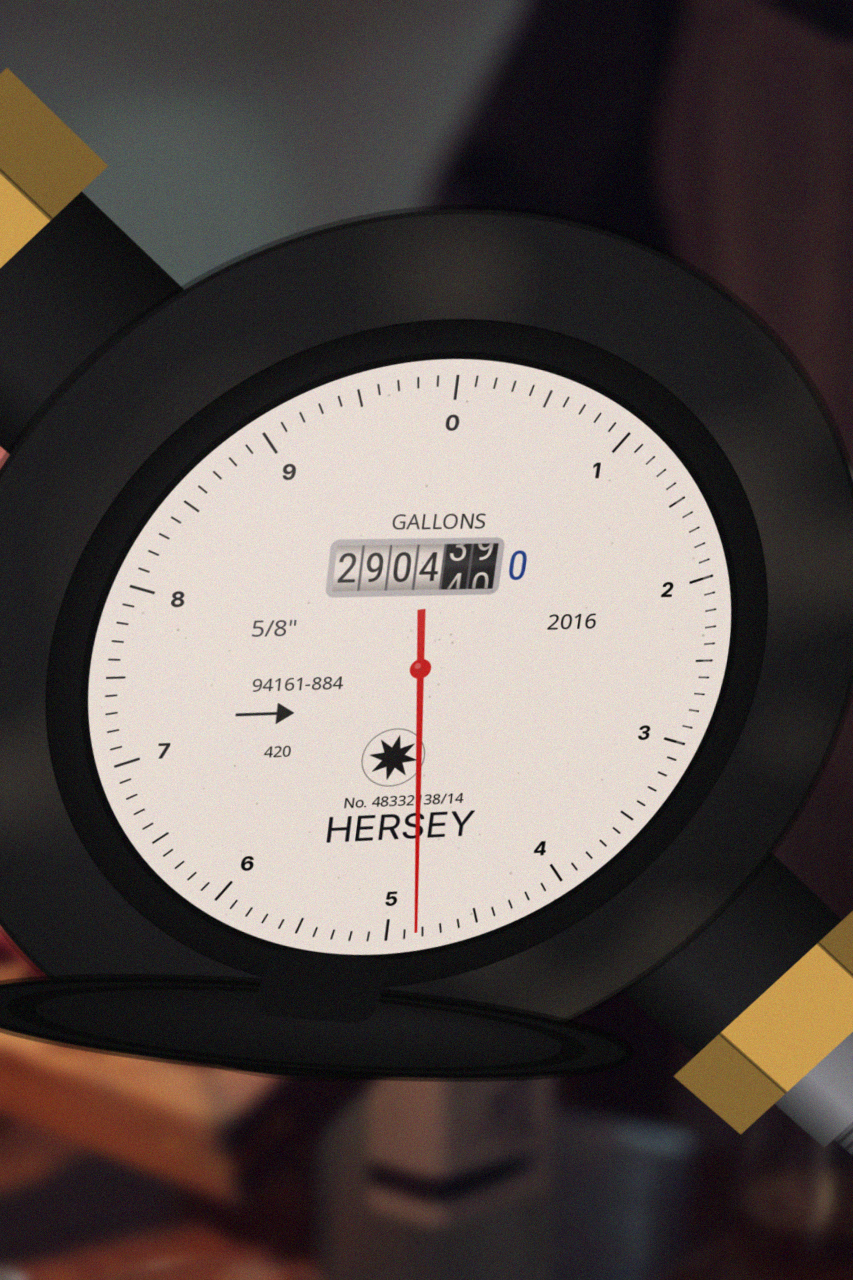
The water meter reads 2904394.8; gal
